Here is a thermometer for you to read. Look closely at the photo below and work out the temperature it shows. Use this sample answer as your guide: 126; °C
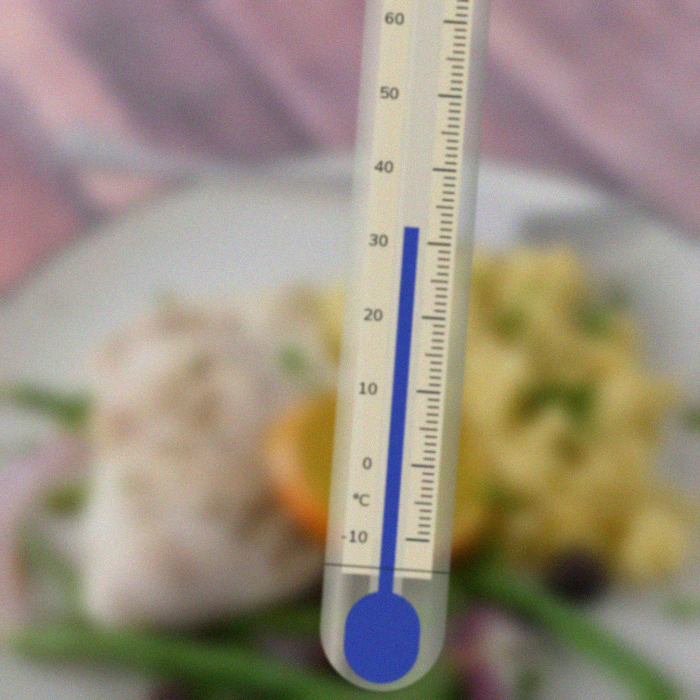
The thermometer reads 32; °C
